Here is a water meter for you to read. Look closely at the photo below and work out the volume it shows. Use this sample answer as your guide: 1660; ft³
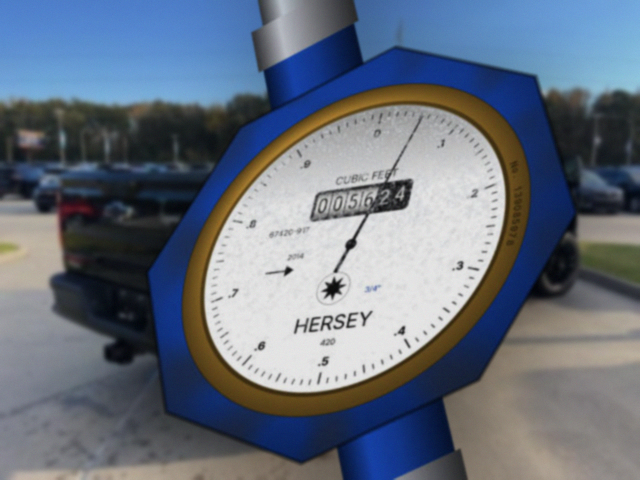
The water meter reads 5624.05; ft³
